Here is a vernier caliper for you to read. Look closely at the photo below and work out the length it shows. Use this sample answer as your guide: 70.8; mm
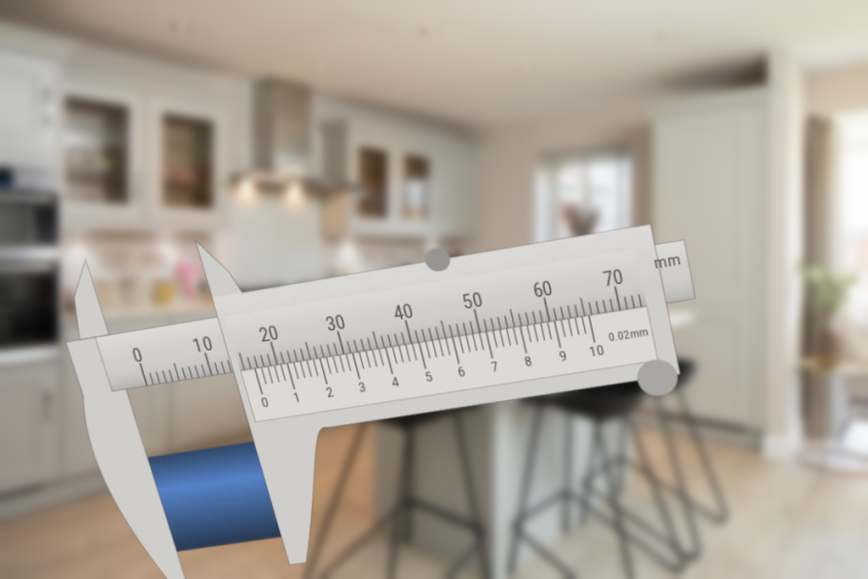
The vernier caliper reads 16.6; mm
